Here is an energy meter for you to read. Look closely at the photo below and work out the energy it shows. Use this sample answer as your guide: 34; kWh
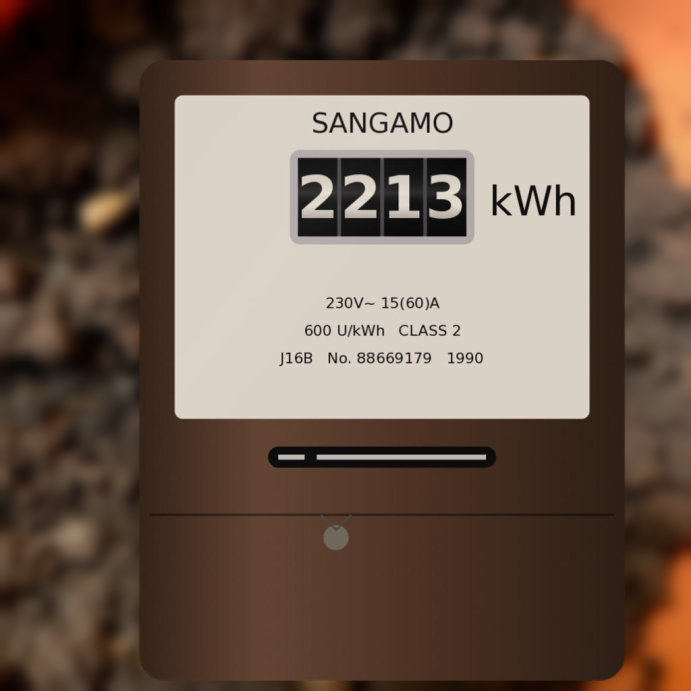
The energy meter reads 2213; kWh
